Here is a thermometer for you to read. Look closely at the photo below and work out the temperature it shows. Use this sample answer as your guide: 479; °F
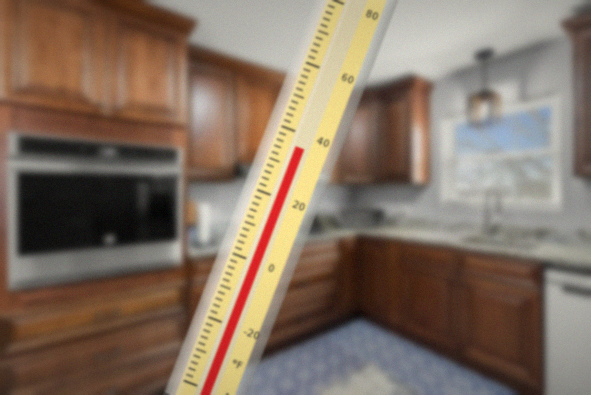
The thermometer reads 36; °F
